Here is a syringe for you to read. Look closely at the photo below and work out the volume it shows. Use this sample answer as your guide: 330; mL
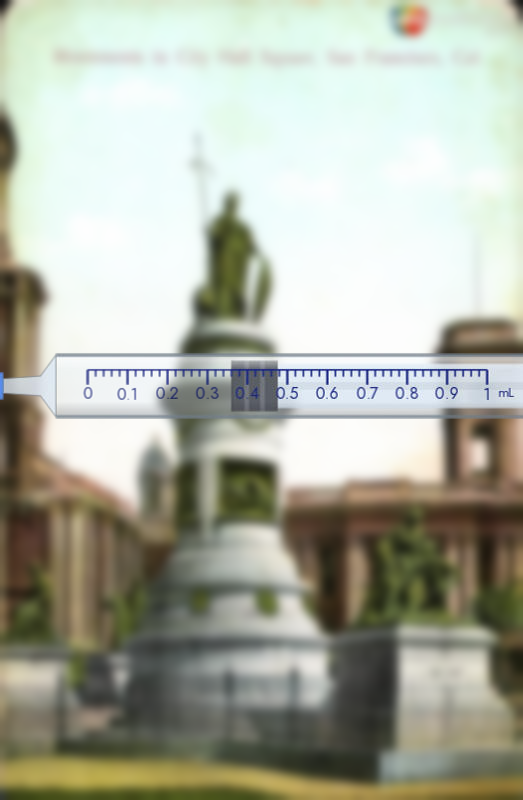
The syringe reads 0.36; mL
